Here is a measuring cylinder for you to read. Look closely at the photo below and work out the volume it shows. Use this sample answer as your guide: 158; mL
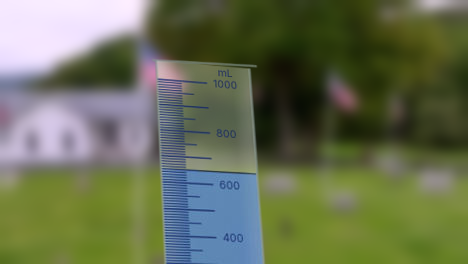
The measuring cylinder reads 650; mL
